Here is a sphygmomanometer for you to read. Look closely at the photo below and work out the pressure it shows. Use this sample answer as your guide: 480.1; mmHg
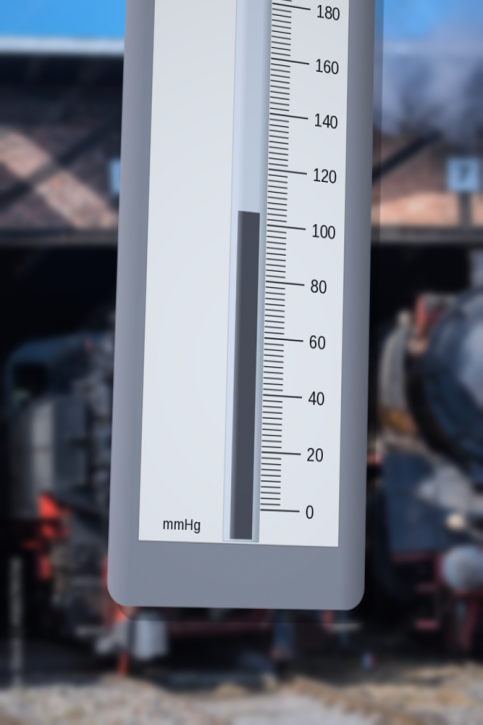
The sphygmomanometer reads 104; mmHg
